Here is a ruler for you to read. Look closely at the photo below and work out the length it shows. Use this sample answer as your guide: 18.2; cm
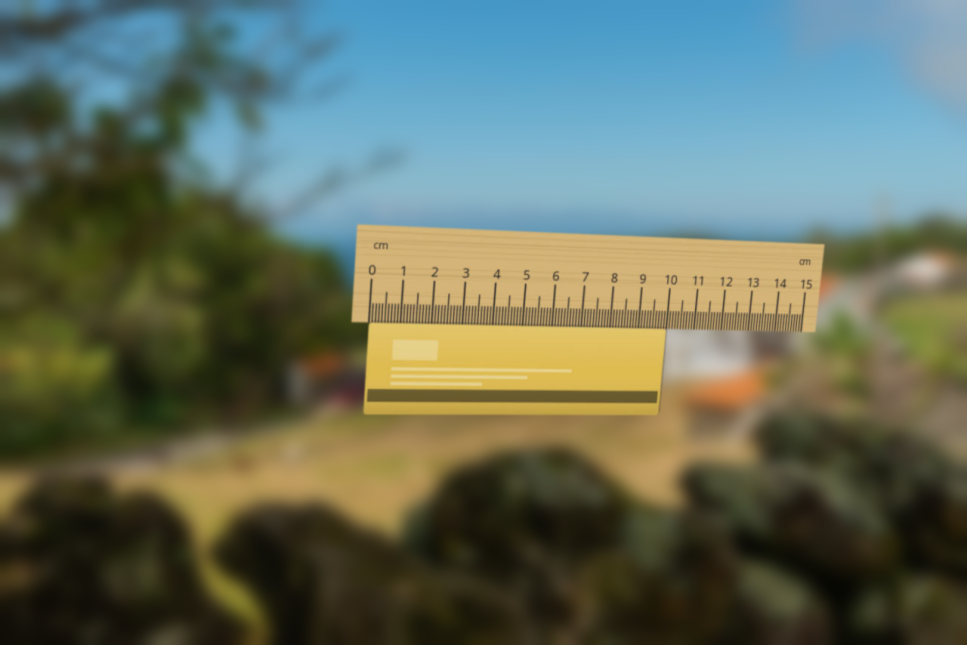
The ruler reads 10; cm
